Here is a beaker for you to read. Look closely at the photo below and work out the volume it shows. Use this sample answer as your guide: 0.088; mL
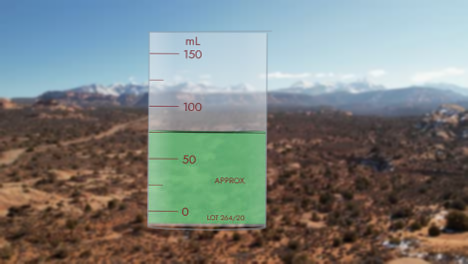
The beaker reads 75; mL
